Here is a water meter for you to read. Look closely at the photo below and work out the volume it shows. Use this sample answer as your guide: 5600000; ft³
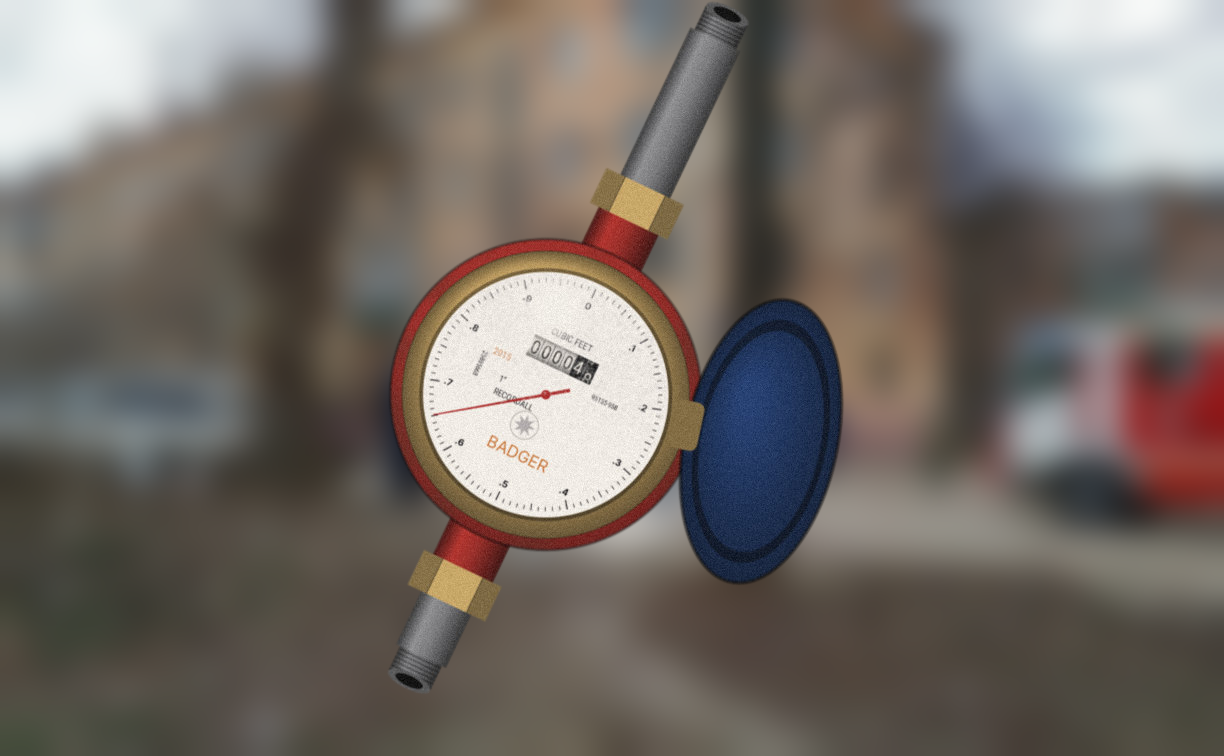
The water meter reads 47.65; ft³
